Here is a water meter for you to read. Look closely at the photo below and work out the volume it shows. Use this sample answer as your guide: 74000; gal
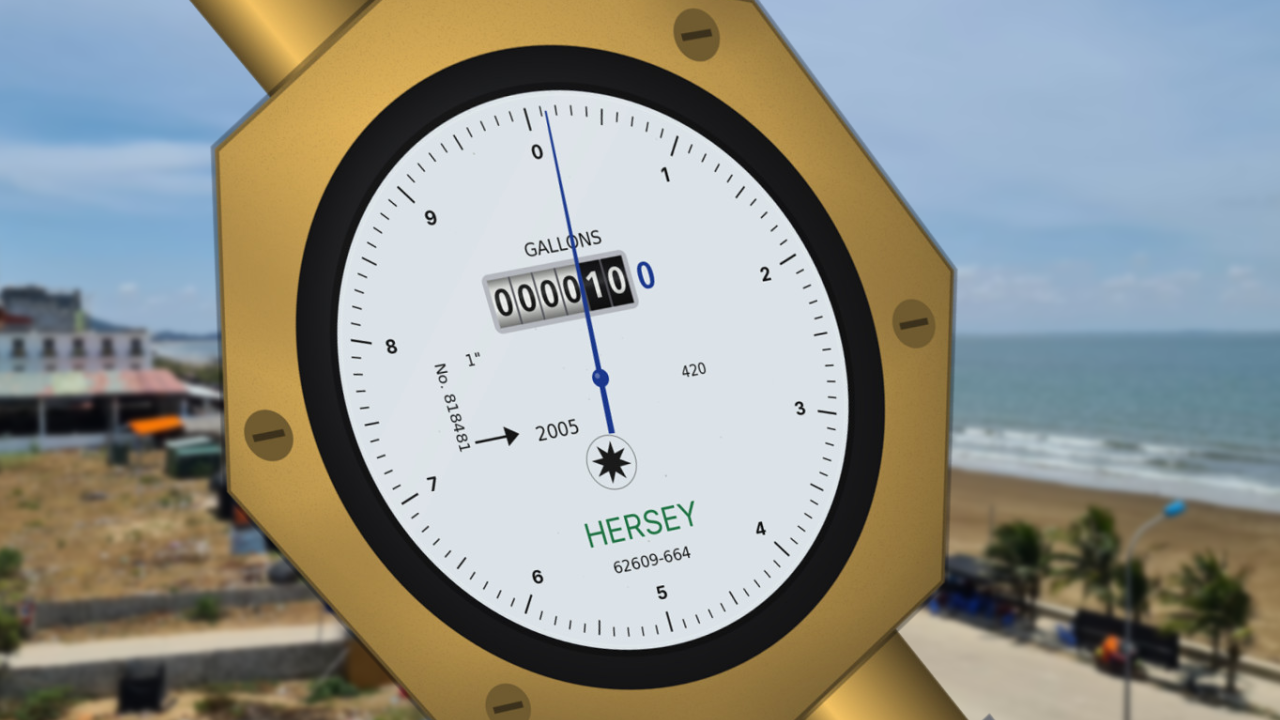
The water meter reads 100.1; gal
